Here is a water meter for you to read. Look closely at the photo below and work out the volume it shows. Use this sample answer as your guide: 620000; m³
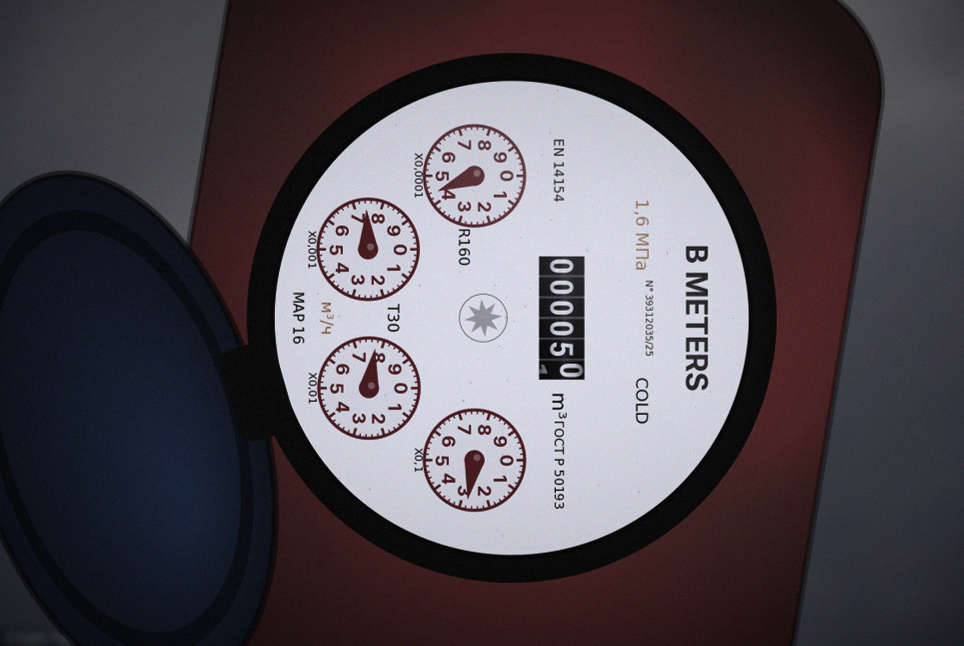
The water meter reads 50.2774; m³
